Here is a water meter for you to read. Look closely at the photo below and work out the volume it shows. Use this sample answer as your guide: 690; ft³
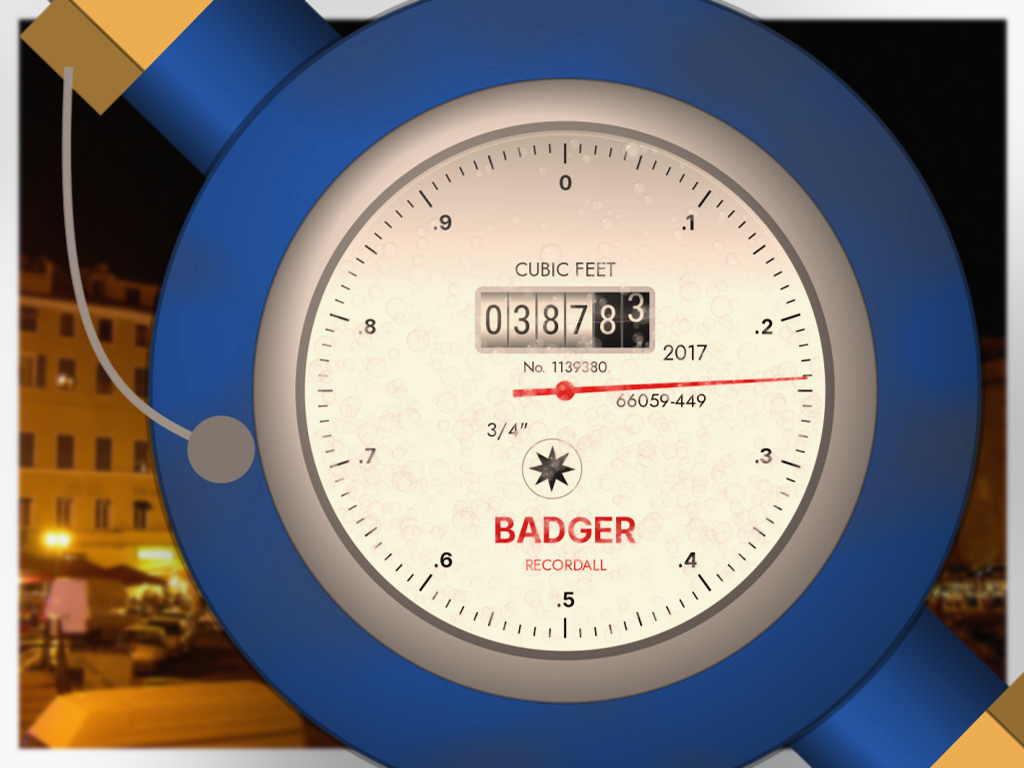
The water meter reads 38783.24; ft³
